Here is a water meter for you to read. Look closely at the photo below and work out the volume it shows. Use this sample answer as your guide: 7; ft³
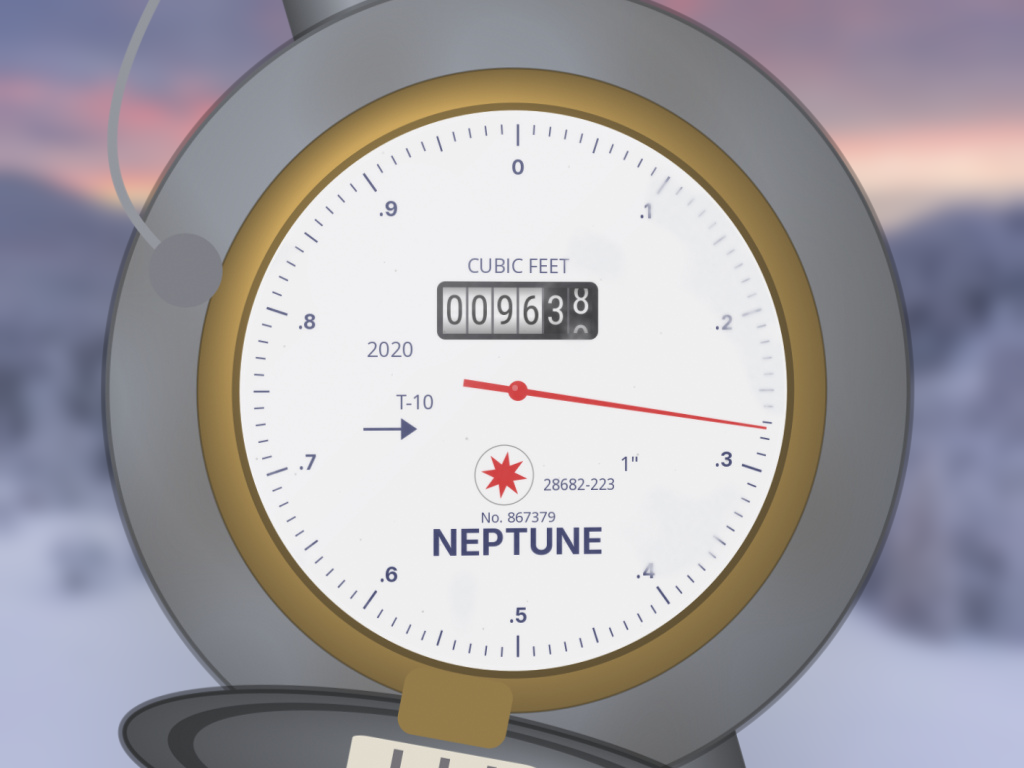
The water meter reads 9638.27; ft³
